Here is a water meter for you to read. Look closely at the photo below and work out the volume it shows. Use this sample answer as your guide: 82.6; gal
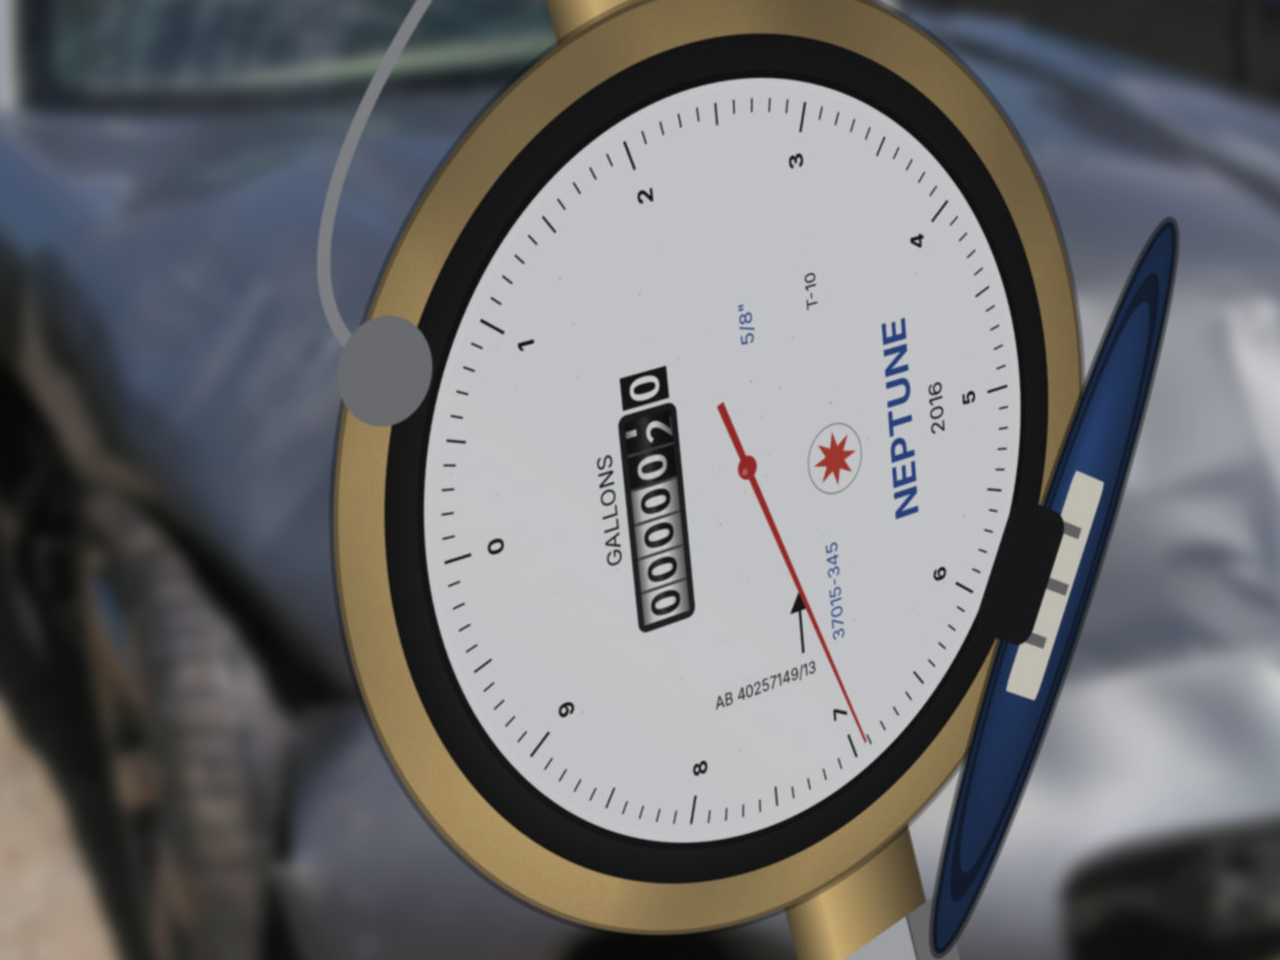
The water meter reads 16.9; gal
